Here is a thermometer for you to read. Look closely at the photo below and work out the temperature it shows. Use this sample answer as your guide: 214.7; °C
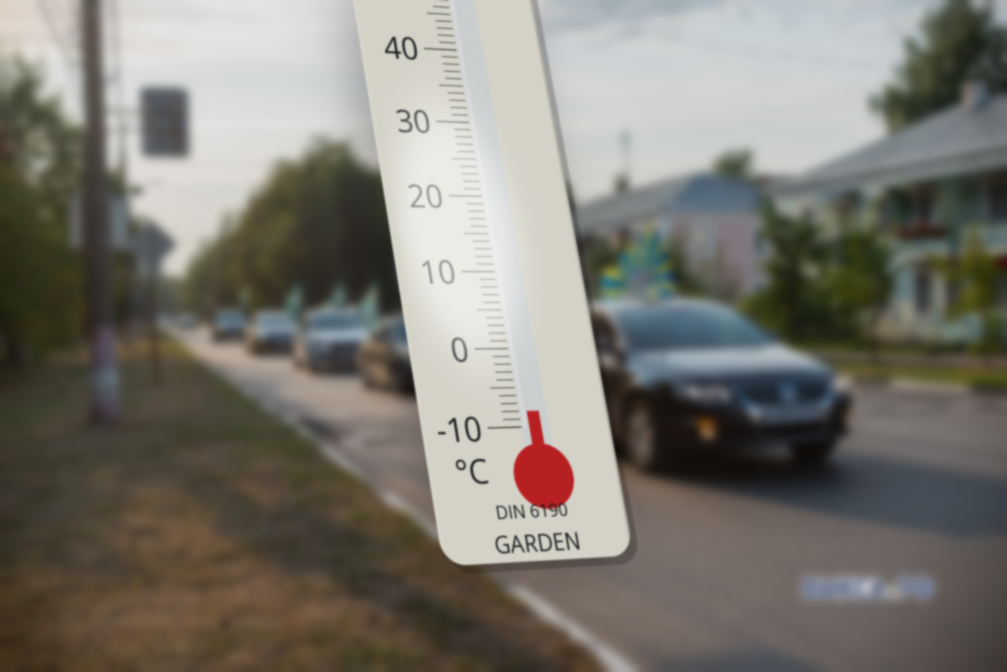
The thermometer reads -8; °C
